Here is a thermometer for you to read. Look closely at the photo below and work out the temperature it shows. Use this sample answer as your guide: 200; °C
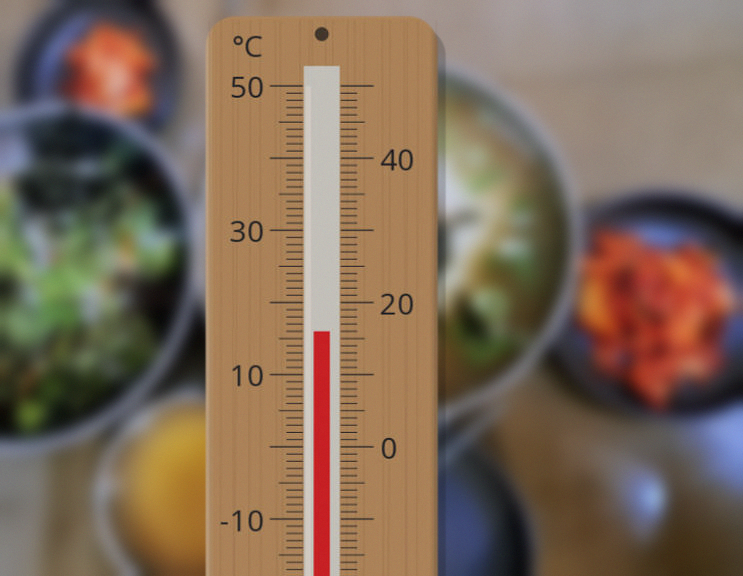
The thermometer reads 16; °C
